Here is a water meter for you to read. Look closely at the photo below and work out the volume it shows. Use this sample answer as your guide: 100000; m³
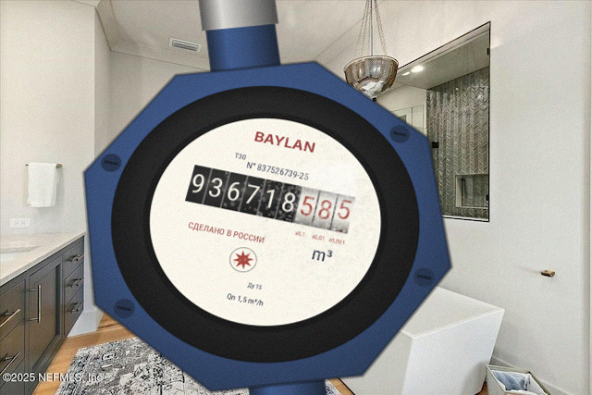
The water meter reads 936718.585; m³
